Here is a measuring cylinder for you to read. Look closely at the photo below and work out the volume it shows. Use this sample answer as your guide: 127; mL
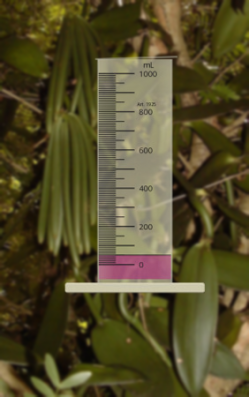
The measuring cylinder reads 50; mL
